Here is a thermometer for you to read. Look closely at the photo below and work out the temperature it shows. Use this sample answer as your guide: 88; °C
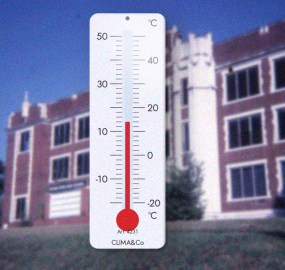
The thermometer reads 14; °C
